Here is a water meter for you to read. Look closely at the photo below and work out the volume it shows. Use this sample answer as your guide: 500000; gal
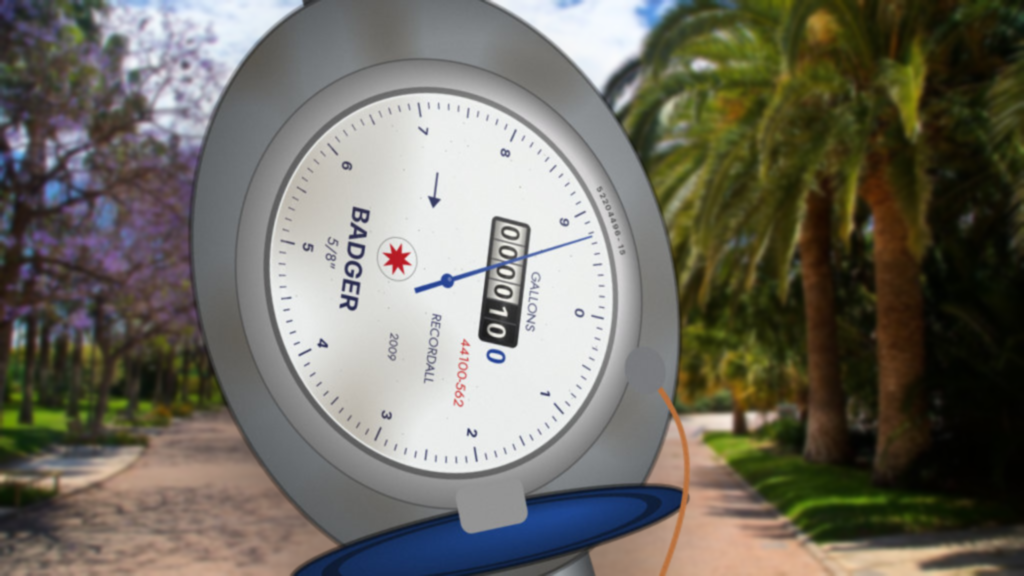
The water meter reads 99.2; gal
